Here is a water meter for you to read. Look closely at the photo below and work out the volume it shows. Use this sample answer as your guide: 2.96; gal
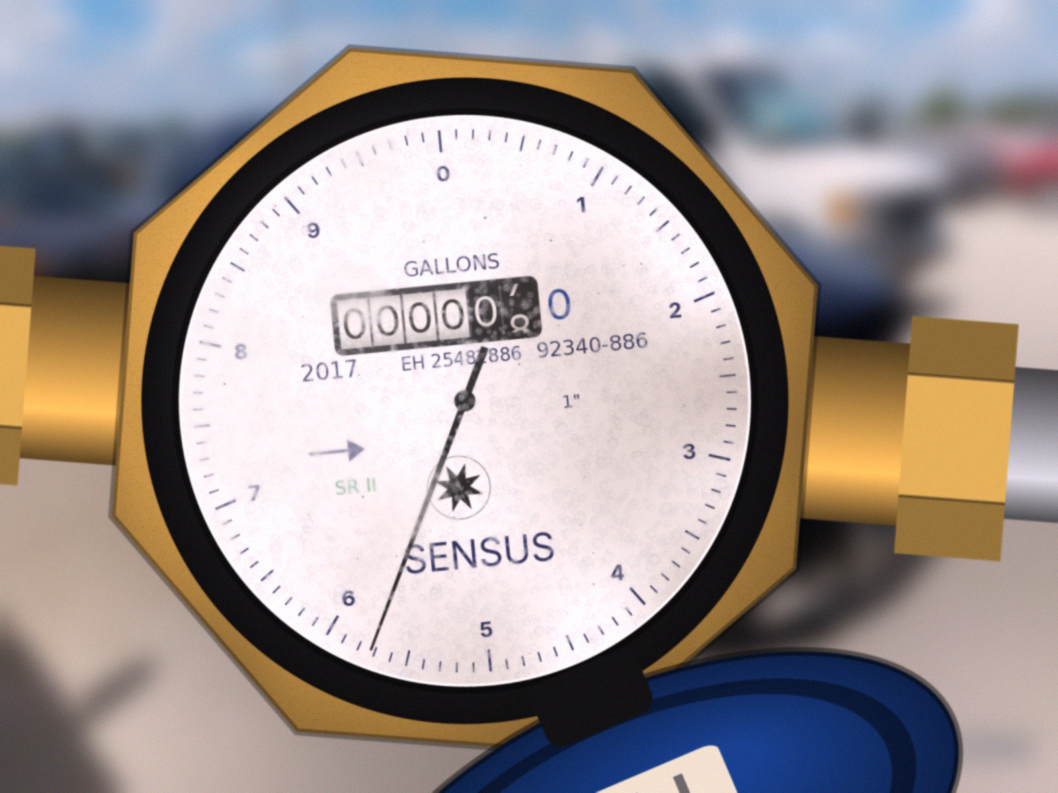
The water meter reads 75.7; gal
